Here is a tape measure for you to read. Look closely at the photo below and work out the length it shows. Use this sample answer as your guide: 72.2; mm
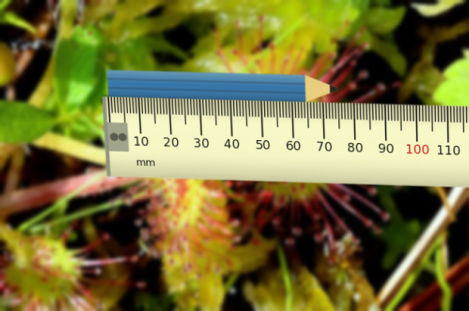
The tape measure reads 75; mm
